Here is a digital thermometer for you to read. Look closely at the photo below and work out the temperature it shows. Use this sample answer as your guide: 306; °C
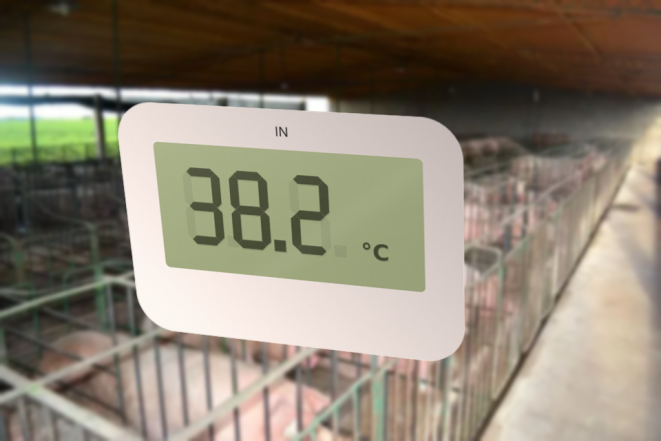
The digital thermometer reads 38.2; °C
